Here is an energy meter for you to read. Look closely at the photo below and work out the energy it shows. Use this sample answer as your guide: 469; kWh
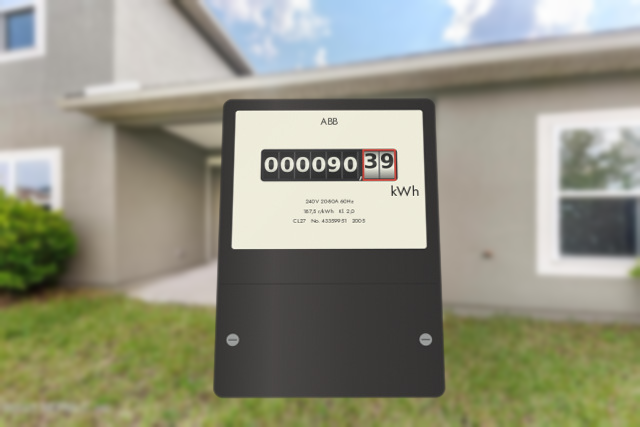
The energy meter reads 90.39; kWh
